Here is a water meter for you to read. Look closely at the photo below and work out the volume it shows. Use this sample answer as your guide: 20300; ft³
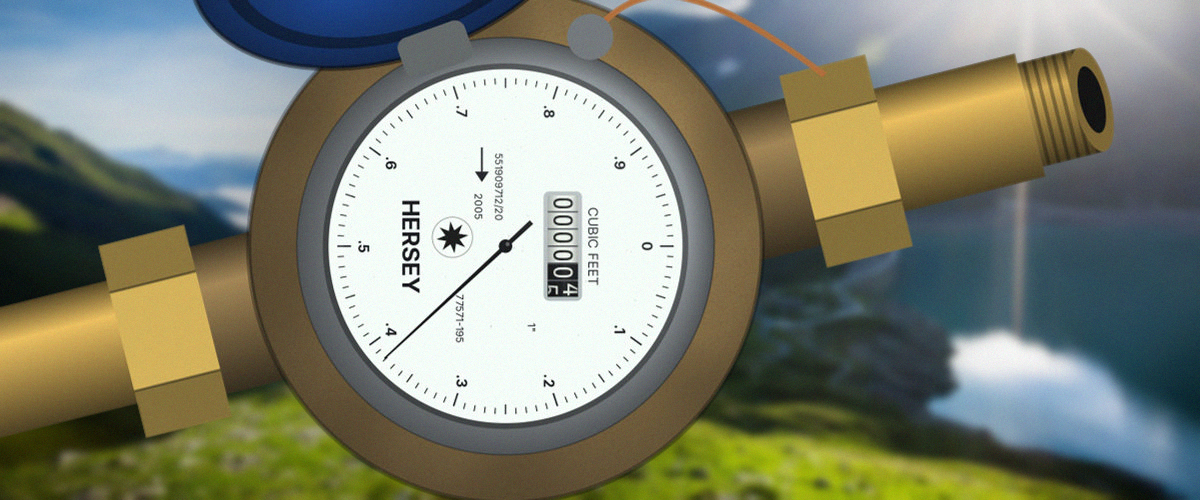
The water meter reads 4.38; ft³
